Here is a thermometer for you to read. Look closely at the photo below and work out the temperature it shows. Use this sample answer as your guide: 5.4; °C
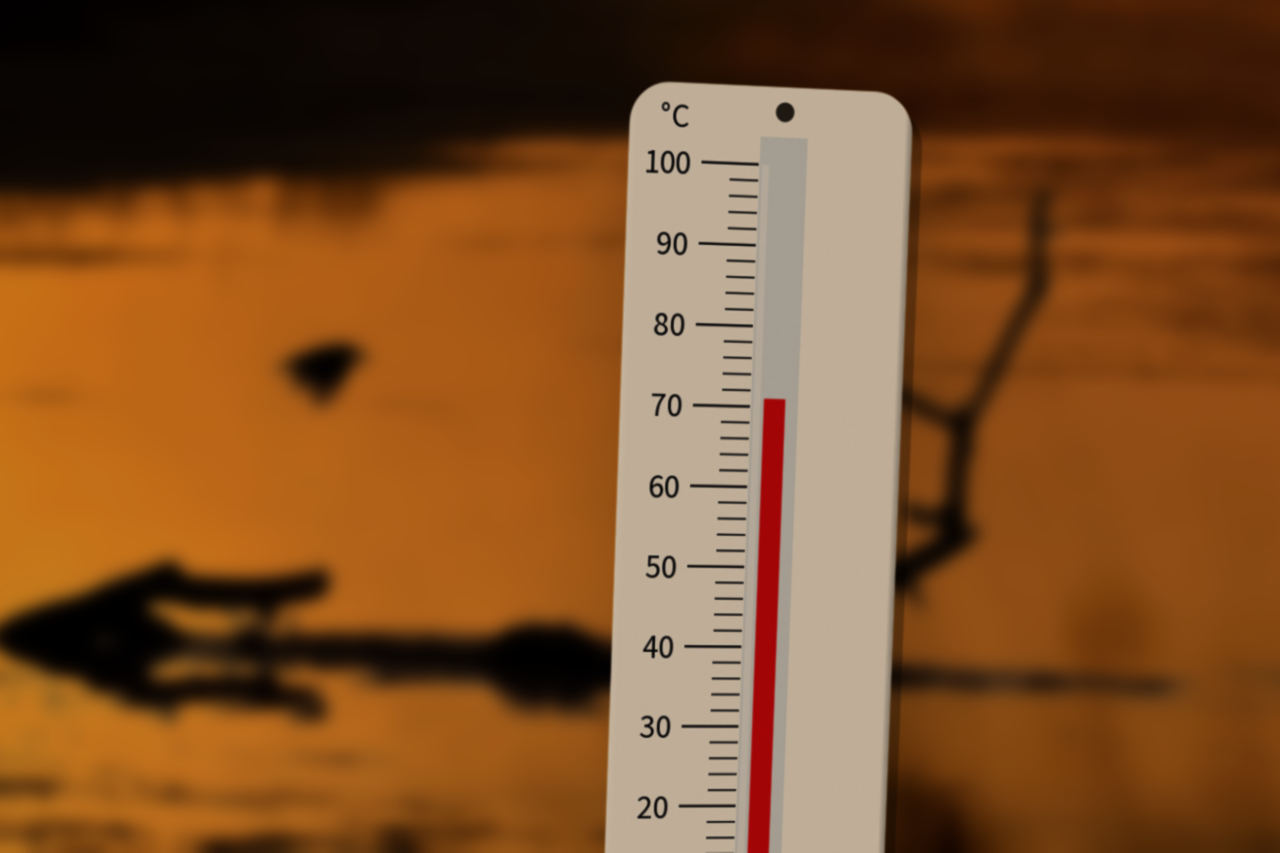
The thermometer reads 71; °C
